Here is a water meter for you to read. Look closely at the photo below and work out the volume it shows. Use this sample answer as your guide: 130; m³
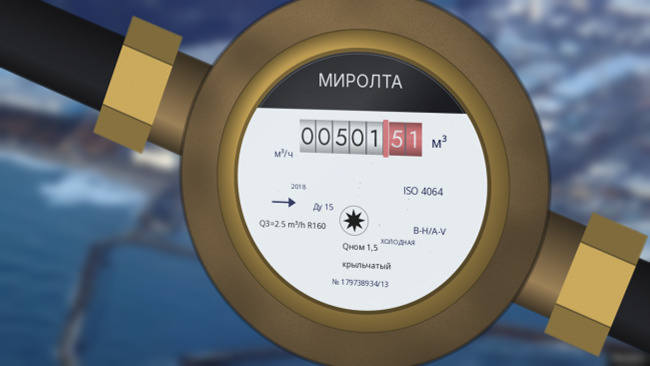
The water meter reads 501.51; m³
